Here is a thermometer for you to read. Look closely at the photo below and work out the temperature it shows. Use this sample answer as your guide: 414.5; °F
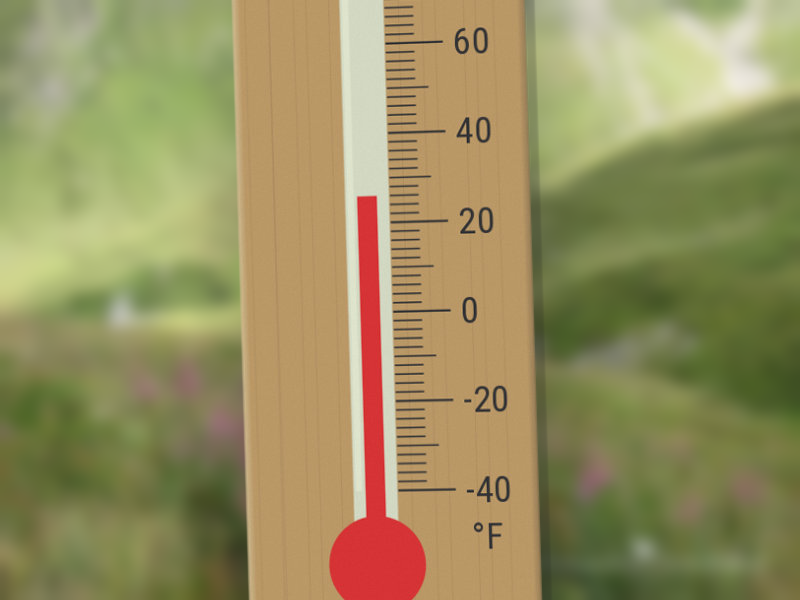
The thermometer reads 26; °F
